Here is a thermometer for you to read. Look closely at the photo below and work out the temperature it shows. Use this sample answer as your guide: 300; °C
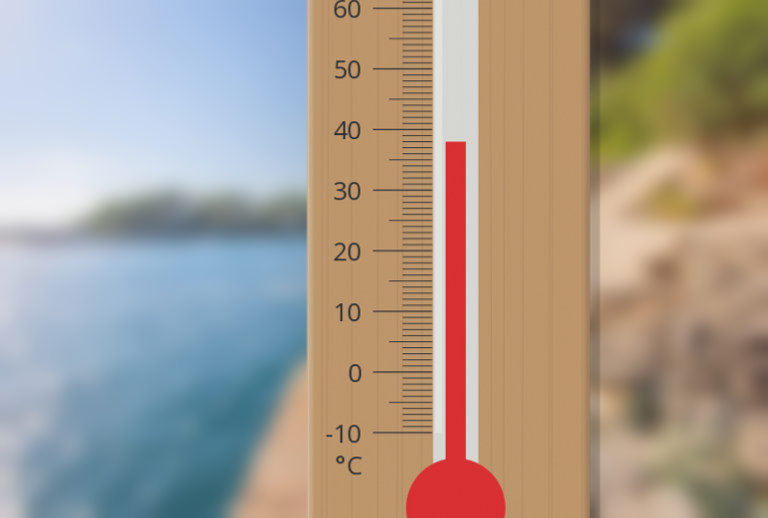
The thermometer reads 38; °C
